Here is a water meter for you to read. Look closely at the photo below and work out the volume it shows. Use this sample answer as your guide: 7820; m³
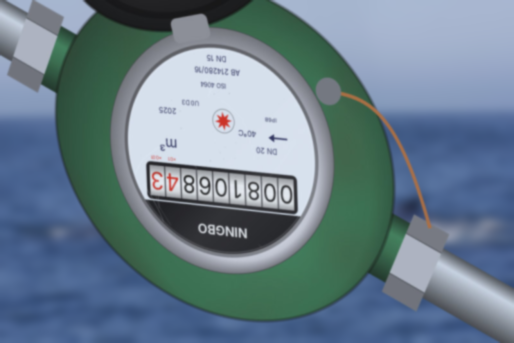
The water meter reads 81068.43; m³
